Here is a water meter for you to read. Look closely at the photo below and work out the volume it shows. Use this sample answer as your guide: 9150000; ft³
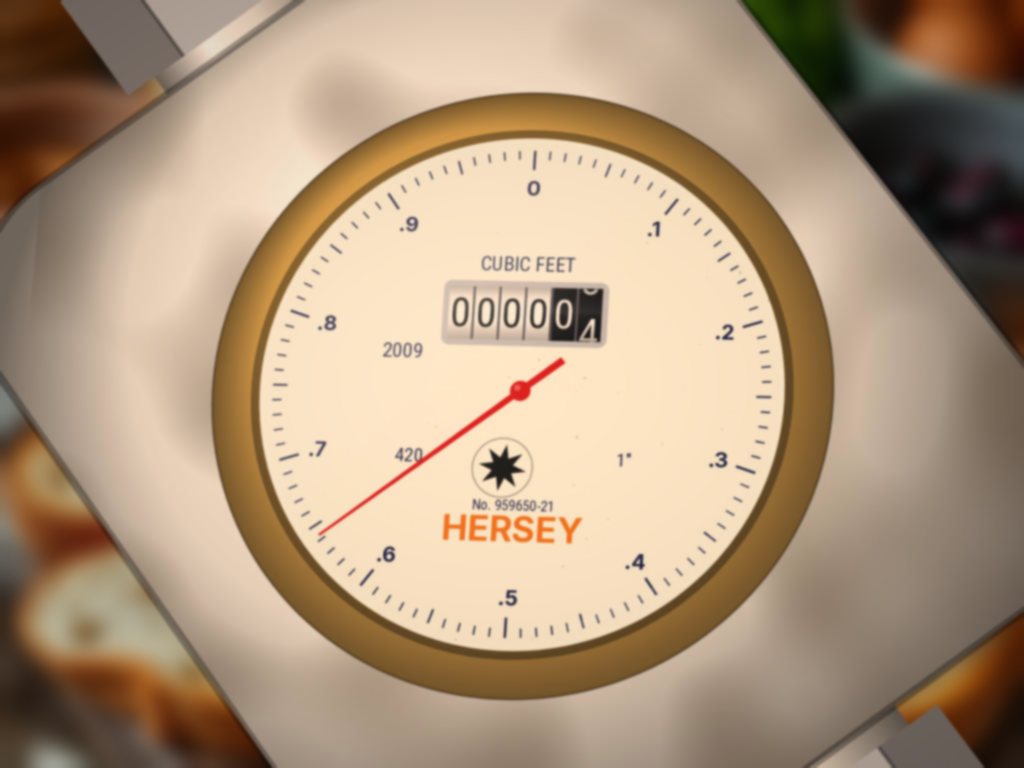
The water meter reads 3.64; ft³
